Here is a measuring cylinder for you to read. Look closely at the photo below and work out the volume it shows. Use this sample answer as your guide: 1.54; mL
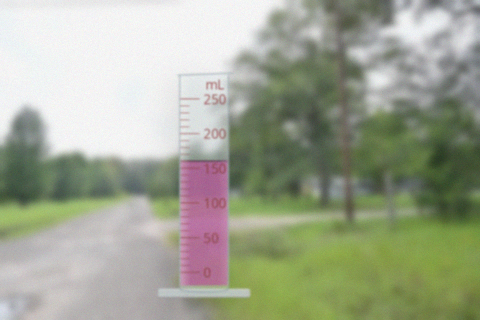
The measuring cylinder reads 160; mL
